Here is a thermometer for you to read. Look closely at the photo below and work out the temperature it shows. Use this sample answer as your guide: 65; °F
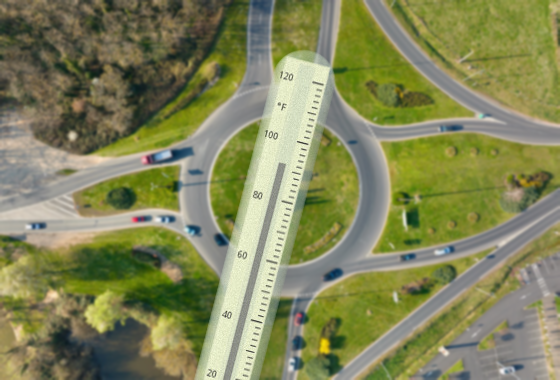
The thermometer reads 92; °F
